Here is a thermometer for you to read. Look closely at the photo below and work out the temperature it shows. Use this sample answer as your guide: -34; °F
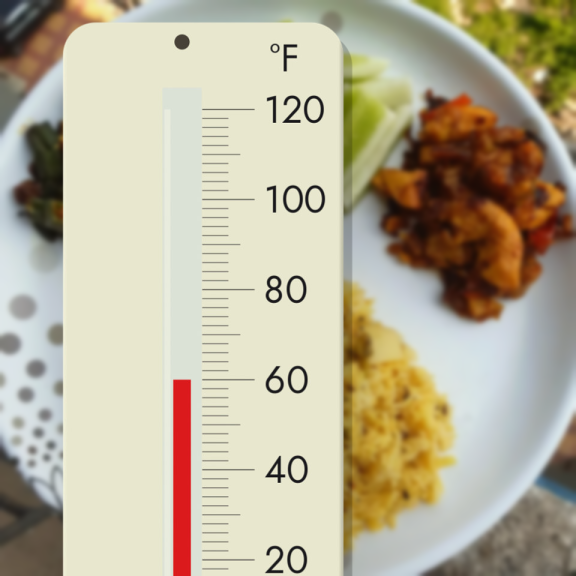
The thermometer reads 60; °F
